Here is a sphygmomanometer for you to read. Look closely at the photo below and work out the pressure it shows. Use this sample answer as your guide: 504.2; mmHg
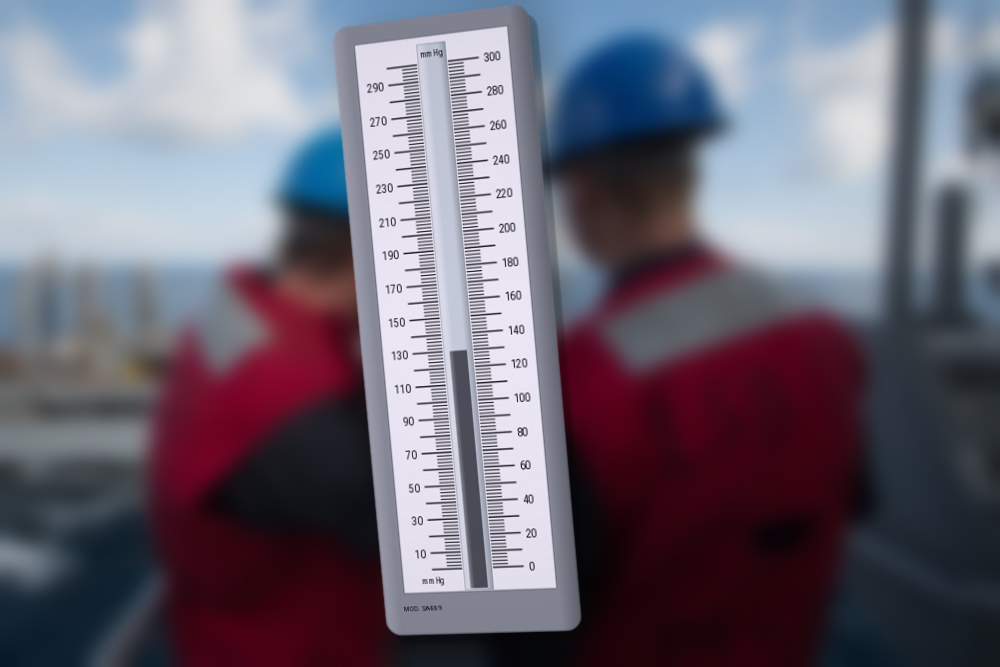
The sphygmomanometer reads 130; mmHg
